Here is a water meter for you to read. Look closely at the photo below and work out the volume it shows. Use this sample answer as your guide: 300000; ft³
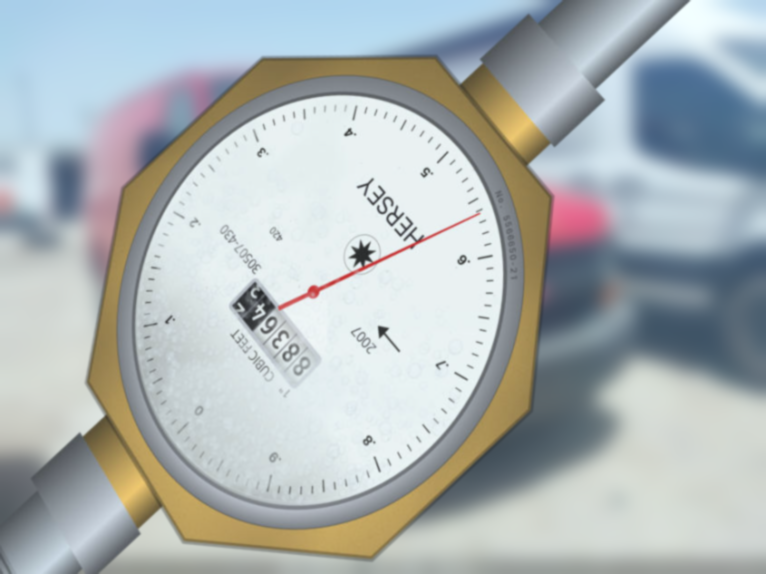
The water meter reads 883642.56; ft³
